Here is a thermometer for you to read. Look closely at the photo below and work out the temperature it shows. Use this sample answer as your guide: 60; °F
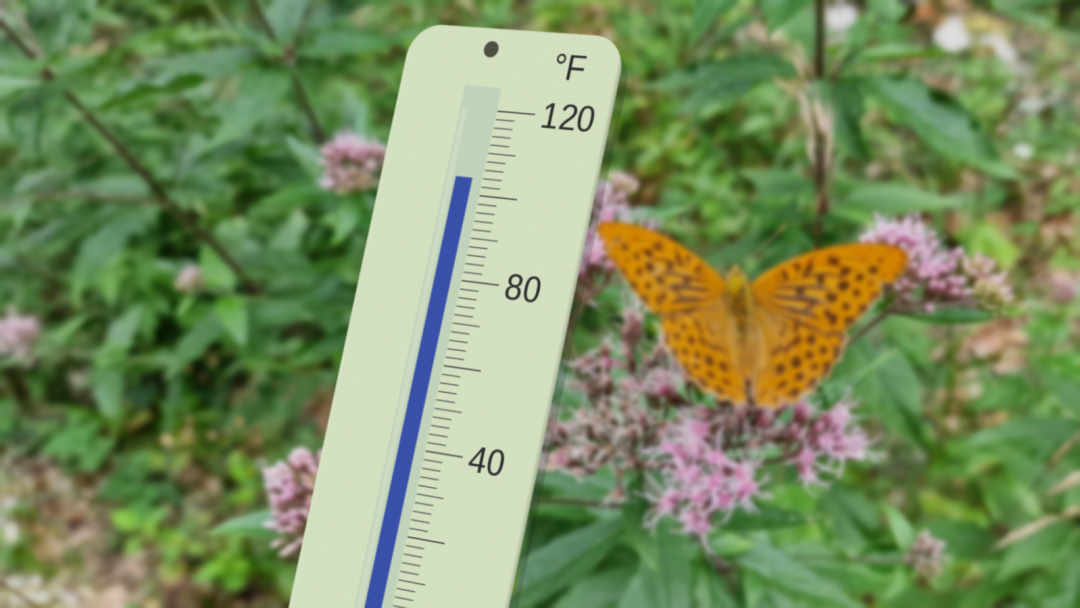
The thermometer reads 104; °F
